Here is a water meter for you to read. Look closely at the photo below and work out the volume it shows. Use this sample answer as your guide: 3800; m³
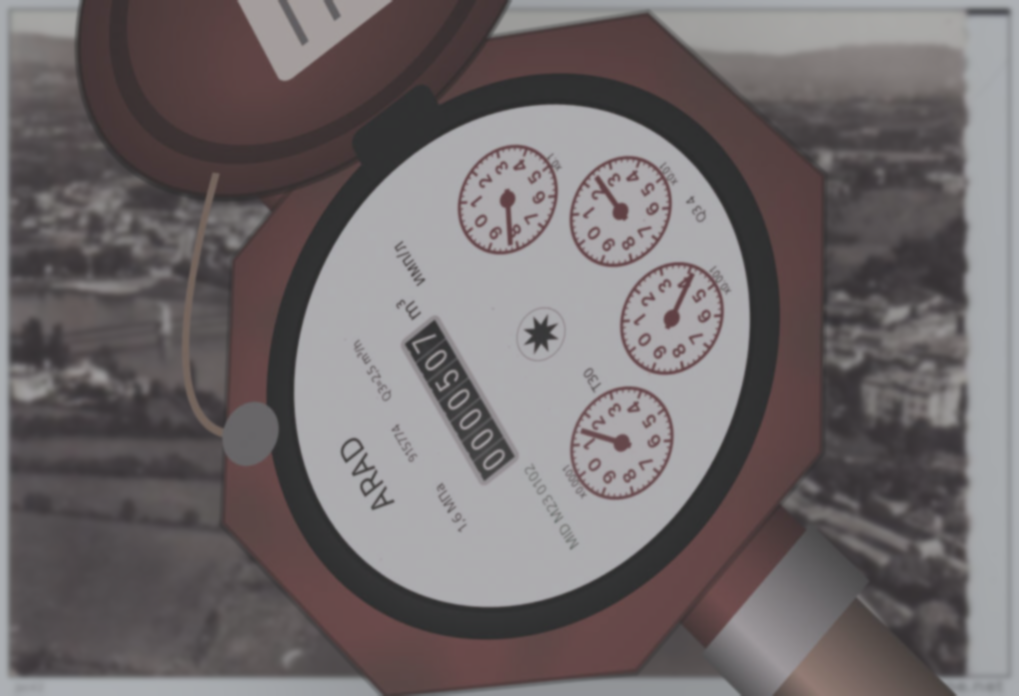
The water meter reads 507.8241; m³
